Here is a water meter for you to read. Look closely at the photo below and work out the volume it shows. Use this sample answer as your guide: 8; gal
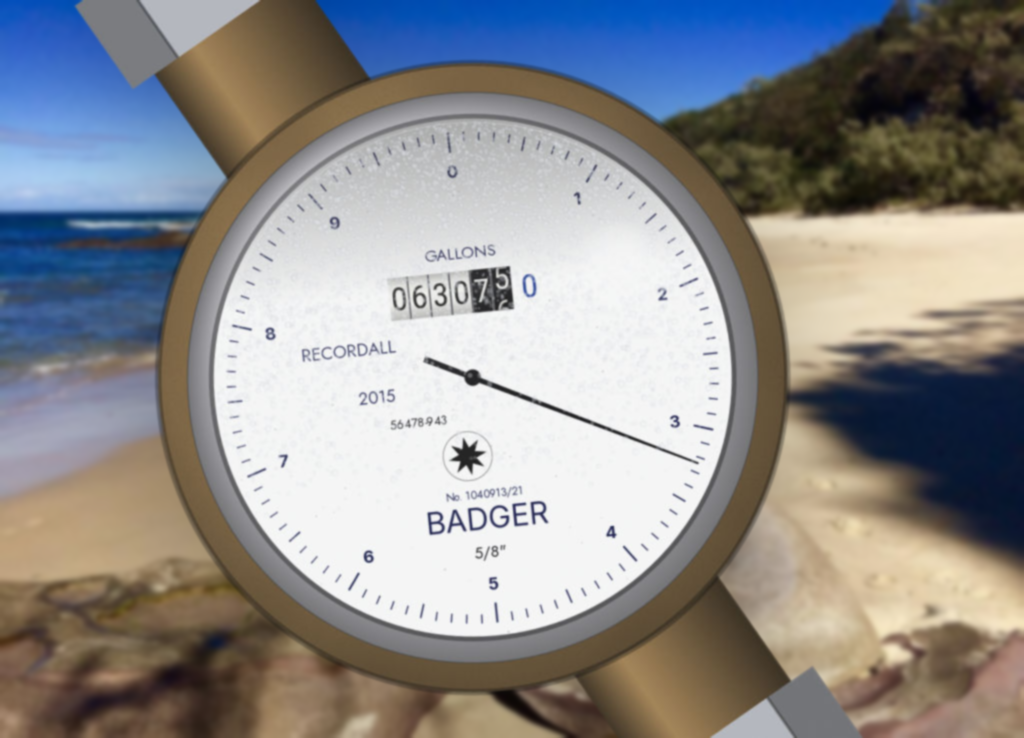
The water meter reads 630753.2; gal
